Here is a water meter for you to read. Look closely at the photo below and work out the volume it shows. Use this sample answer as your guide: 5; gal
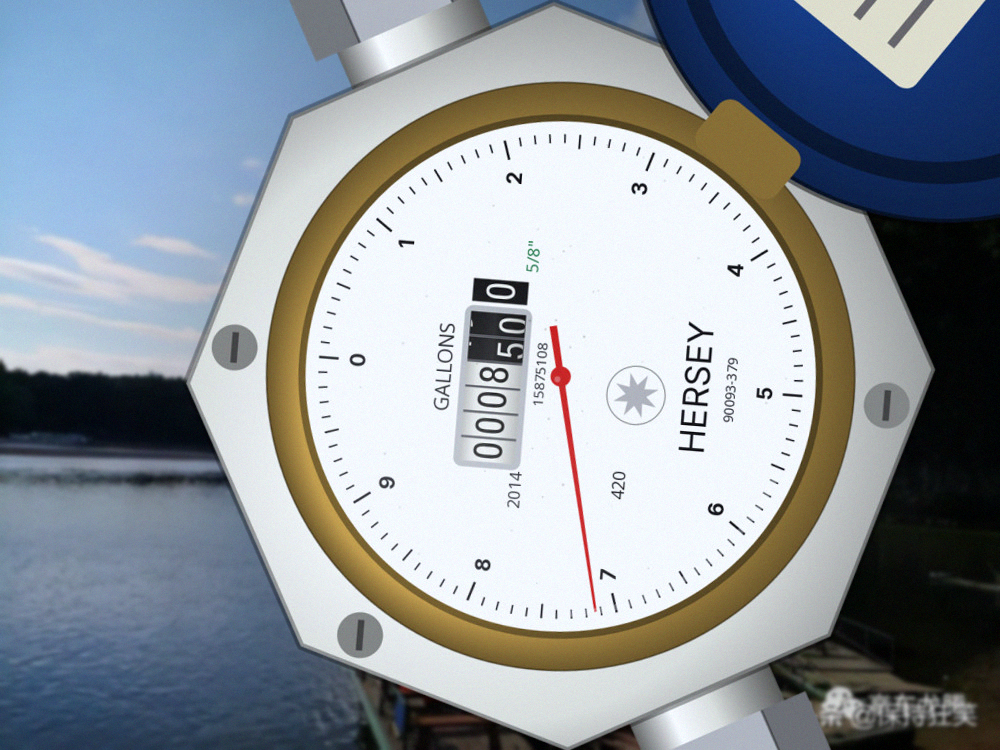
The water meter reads 8497.1; gal
